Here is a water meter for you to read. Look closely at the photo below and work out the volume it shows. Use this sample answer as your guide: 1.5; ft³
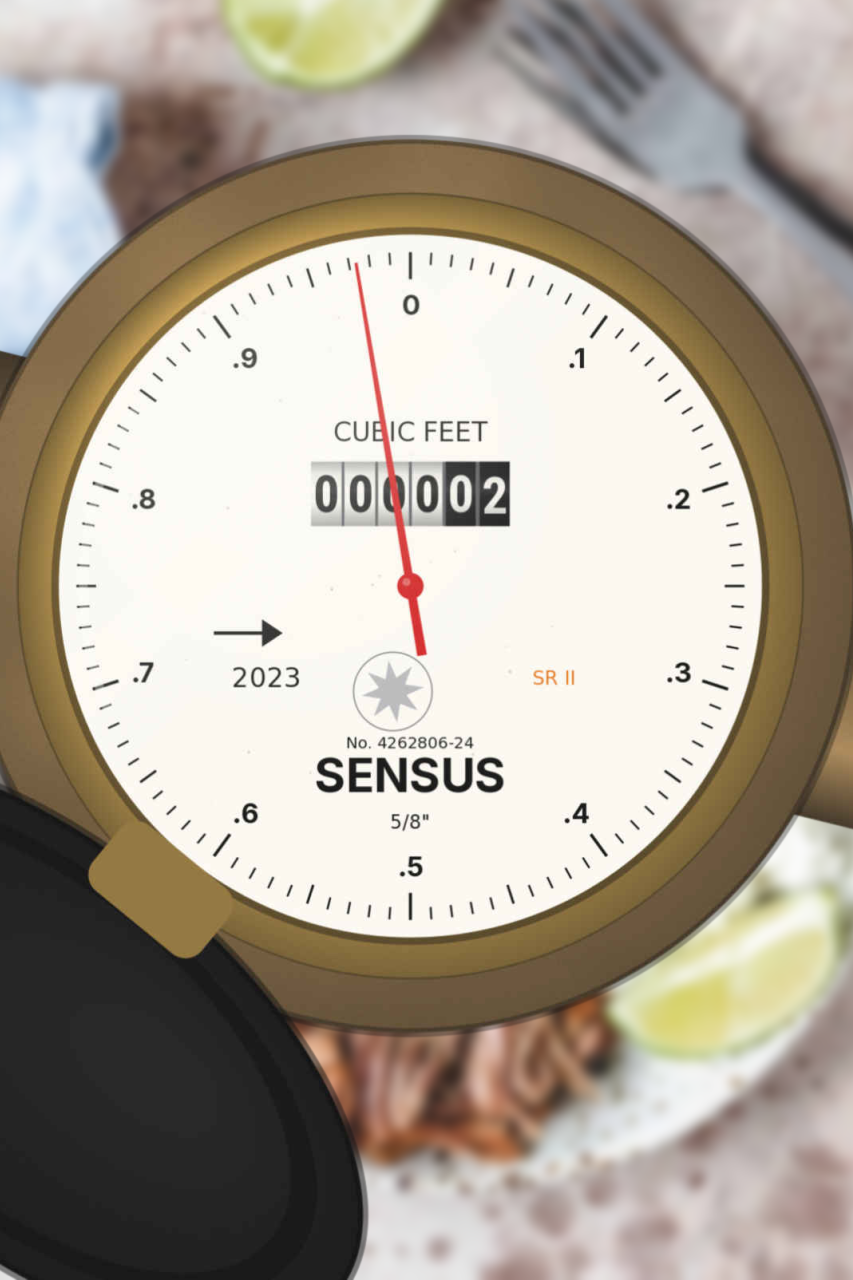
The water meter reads 1.97; ft³
